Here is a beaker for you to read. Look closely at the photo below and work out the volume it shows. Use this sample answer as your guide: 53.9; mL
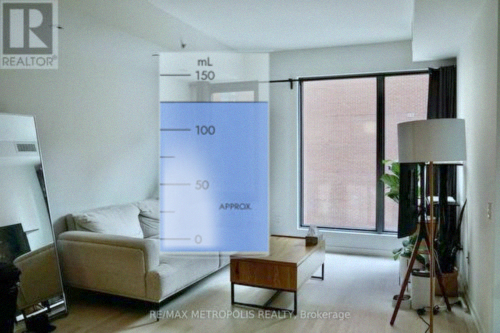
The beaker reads 125; mL
